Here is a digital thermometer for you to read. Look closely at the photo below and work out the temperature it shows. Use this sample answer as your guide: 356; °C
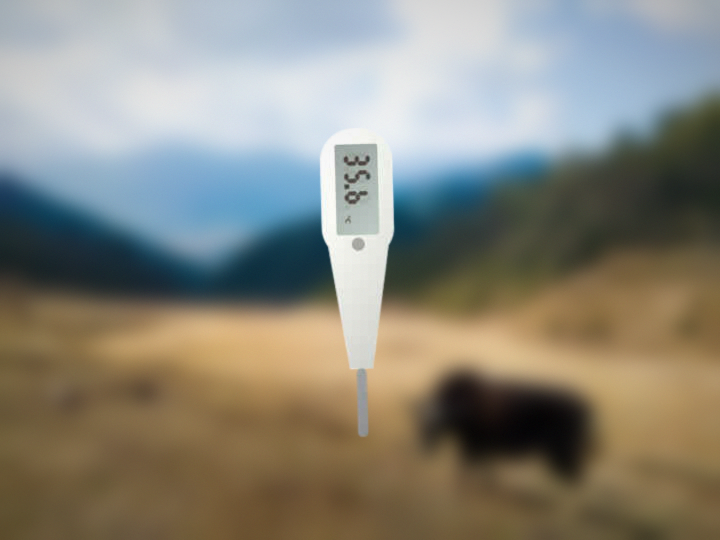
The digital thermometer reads 35.6; °C
